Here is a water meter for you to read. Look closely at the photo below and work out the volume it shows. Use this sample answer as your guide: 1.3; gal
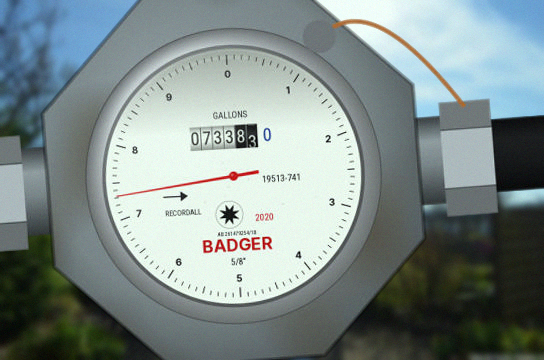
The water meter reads 733827.3; gal
